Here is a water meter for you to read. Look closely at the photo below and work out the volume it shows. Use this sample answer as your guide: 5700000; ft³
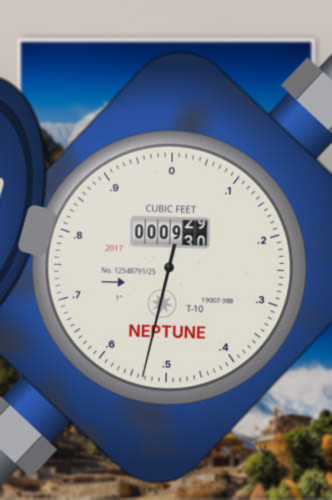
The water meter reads 929.53; ft³
